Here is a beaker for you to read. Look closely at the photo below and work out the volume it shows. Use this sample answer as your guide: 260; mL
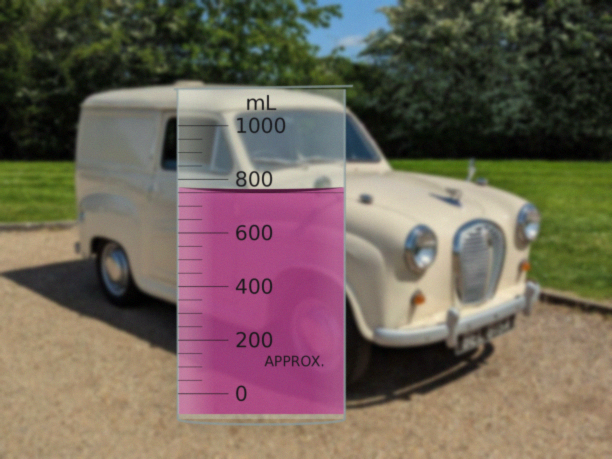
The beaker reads 750; mL
